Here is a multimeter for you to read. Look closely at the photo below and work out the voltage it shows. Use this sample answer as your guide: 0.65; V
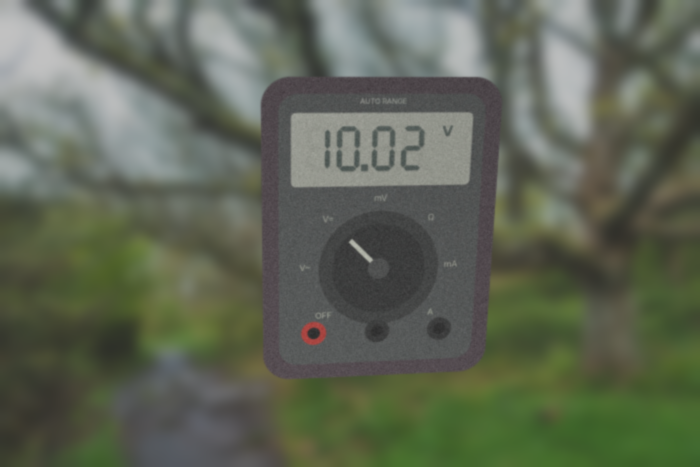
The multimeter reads 10.02; V
